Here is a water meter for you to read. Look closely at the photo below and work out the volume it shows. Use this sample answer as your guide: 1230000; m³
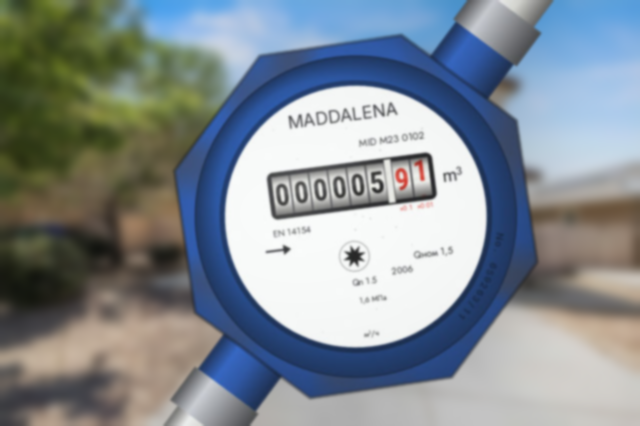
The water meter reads 5.91; m³
